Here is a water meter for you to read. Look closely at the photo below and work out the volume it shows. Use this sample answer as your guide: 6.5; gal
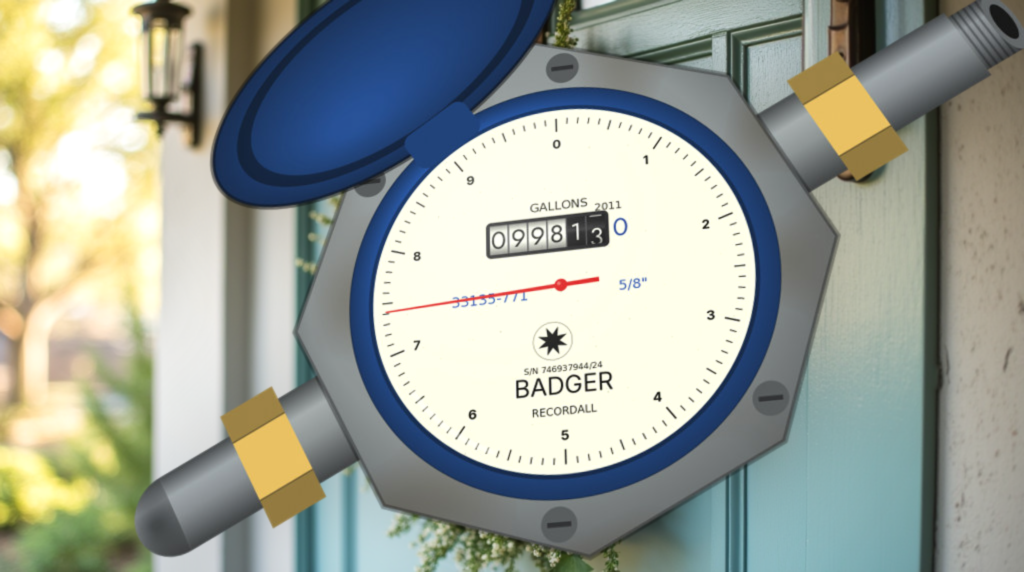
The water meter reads 998127.4; gal
